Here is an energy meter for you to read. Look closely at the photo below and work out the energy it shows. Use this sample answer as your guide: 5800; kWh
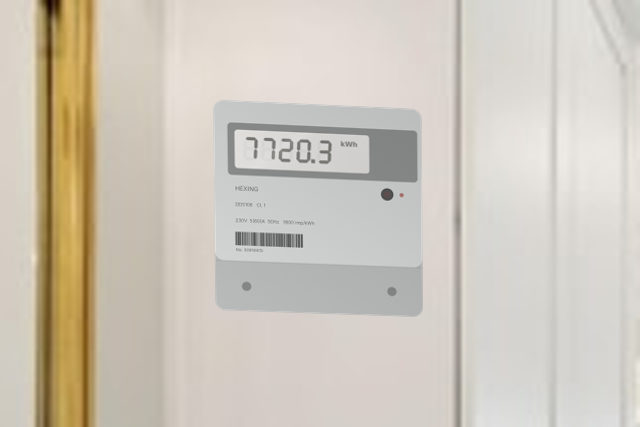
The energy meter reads 7720.3; kWh
